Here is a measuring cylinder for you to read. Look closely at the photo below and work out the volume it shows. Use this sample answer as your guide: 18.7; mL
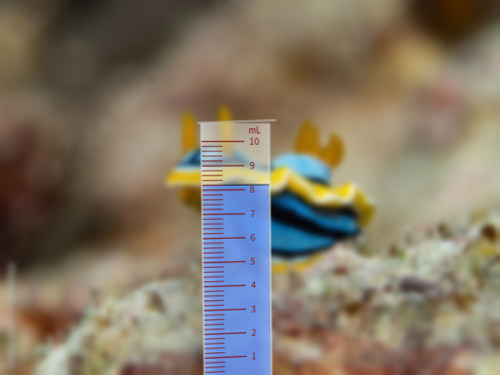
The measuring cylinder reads 8.2; mL
